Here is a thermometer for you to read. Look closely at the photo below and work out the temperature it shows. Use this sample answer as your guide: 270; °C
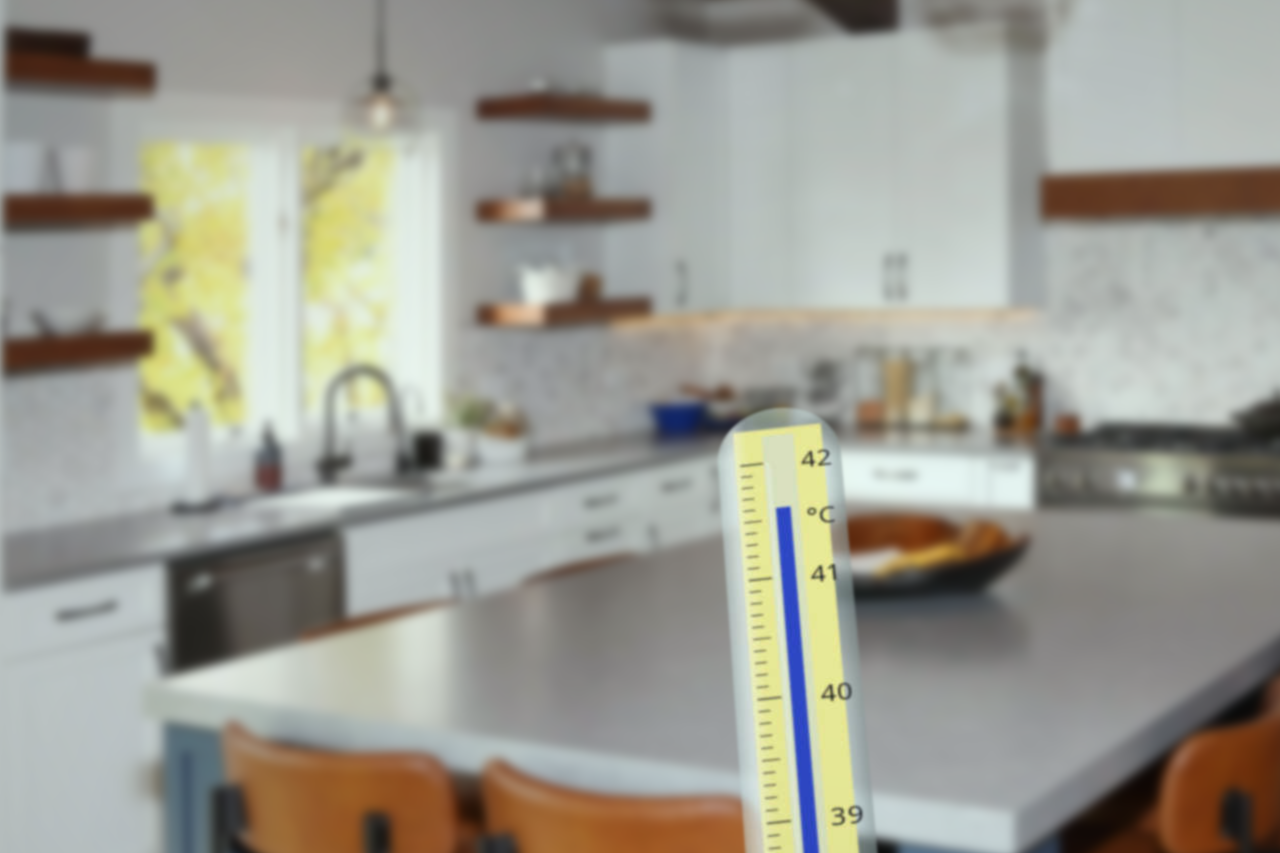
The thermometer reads 41.6; °C
